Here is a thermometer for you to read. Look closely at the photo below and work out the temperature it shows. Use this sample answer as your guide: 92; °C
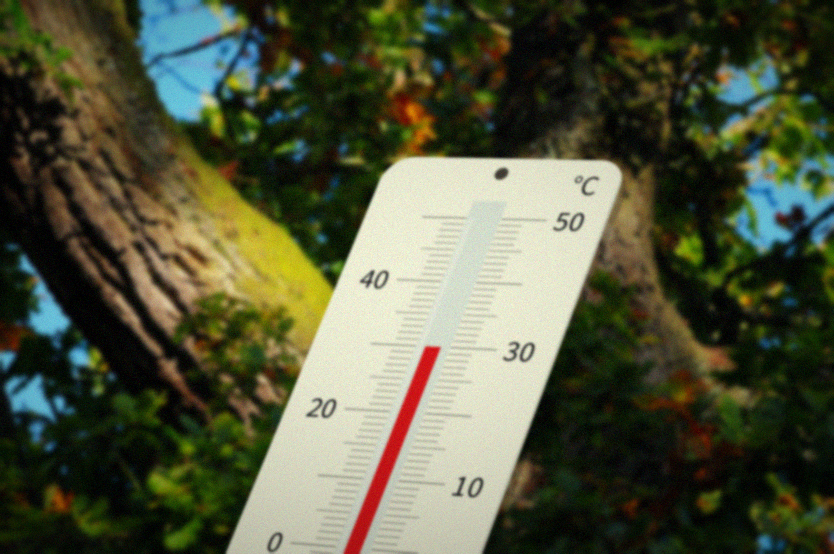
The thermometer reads 30; °C
